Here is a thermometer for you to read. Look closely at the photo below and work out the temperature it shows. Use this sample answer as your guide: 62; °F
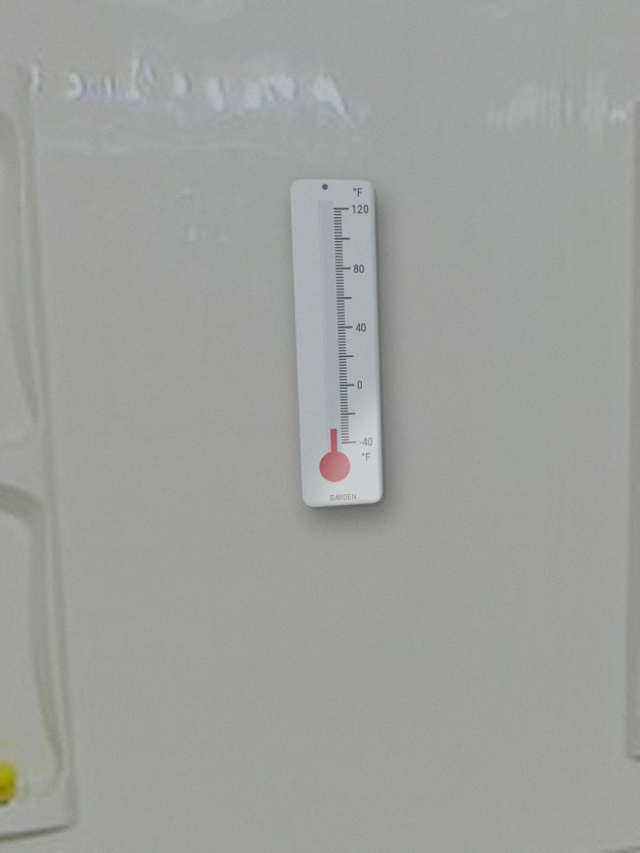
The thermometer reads -30; °F
